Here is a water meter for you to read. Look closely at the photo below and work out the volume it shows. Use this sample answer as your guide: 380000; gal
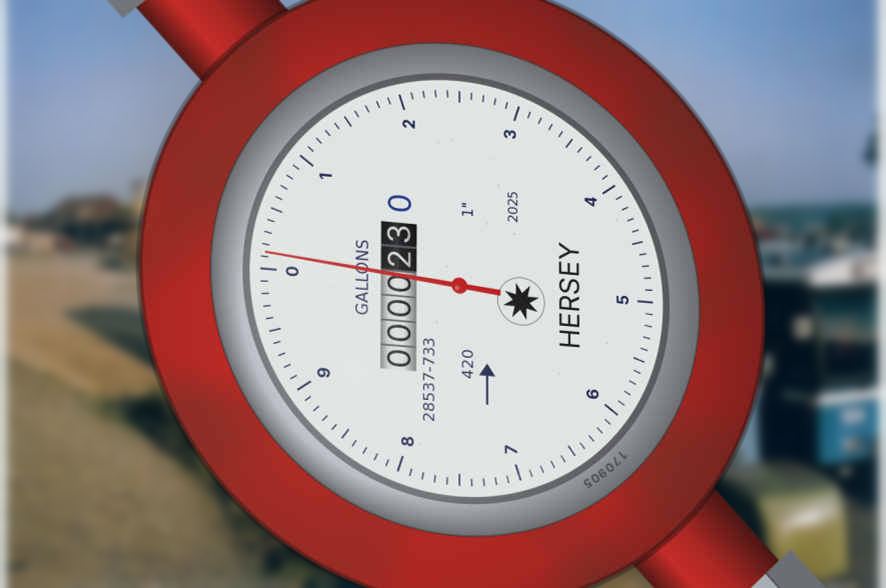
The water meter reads 230.1; gal
